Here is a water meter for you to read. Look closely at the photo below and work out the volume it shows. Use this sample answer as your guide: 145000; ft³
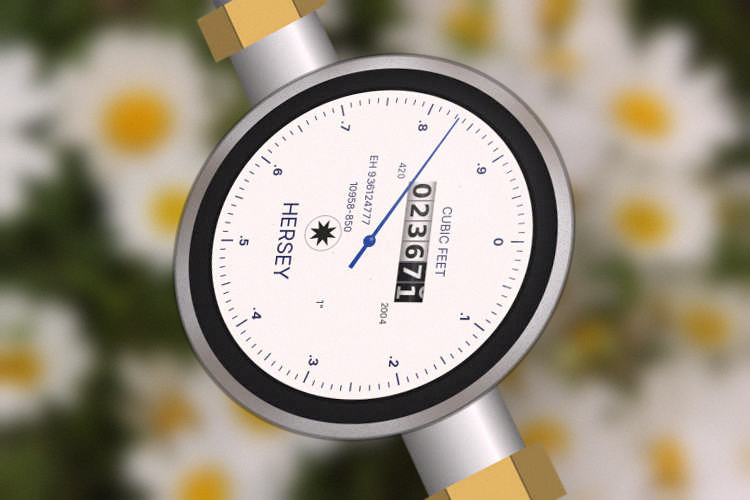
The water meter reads 23670.83; ft³
